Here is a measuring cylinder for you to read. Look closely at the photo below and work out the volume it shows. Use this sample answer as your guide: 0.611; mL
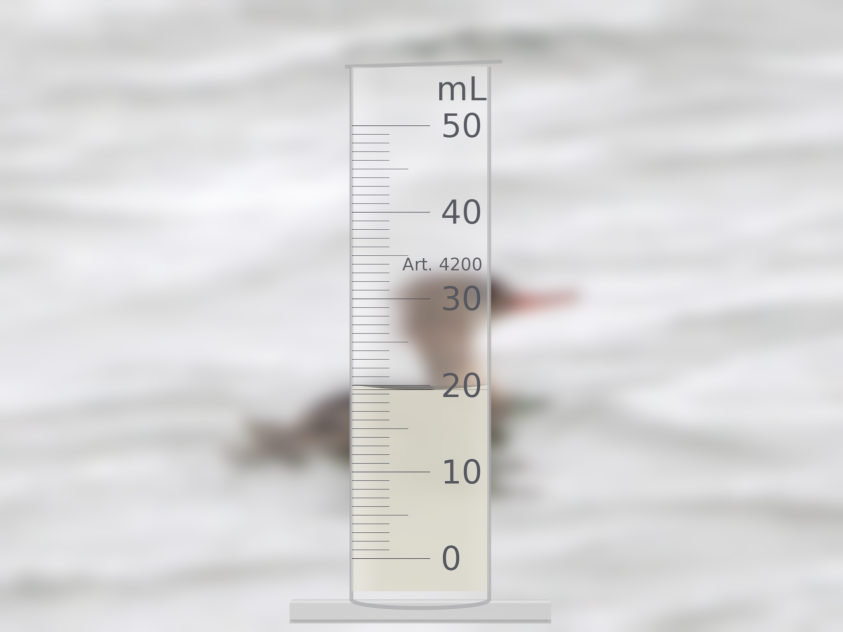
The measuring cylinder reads 19.5; mL
